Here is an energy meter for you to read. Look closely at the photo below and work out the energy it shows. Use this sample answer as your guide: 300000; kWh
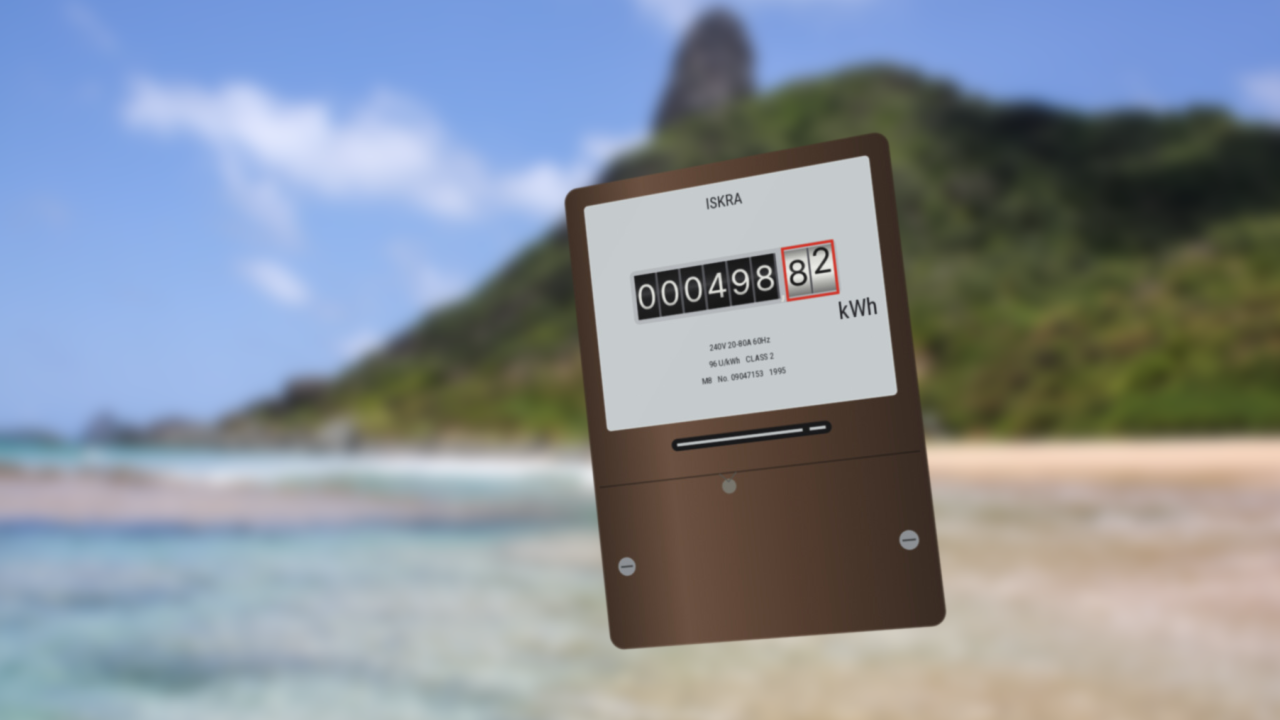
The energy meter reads 498.82; kWh
